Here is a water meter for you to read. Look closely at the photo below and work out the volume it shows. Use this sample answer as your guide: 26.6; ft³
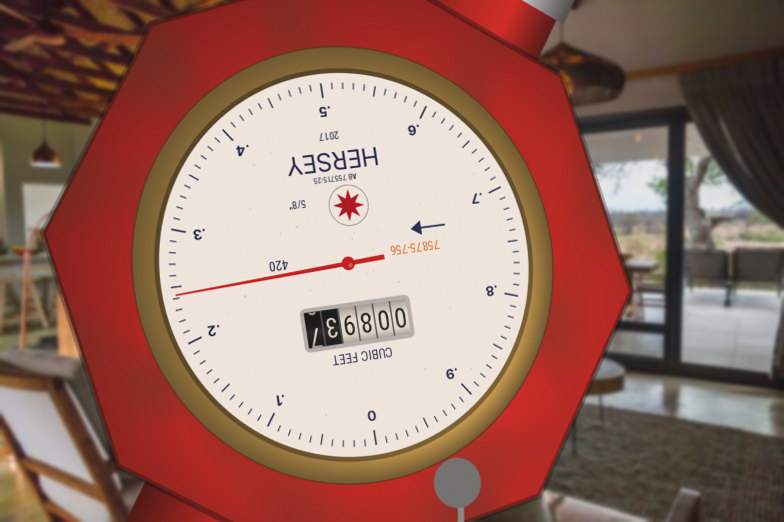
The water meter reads 8937.24; ft³
